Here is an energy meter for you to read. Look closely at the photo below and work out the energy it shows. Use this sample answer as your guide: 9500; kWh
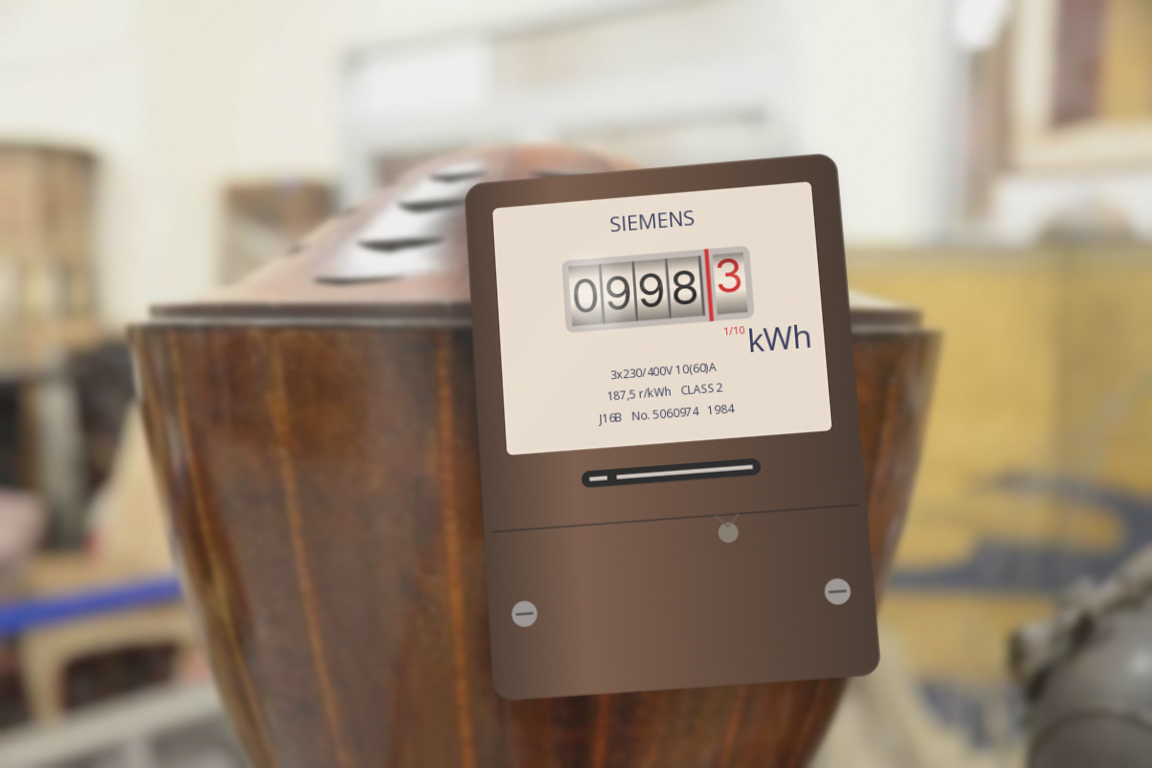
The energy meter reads 998.3; kWh
